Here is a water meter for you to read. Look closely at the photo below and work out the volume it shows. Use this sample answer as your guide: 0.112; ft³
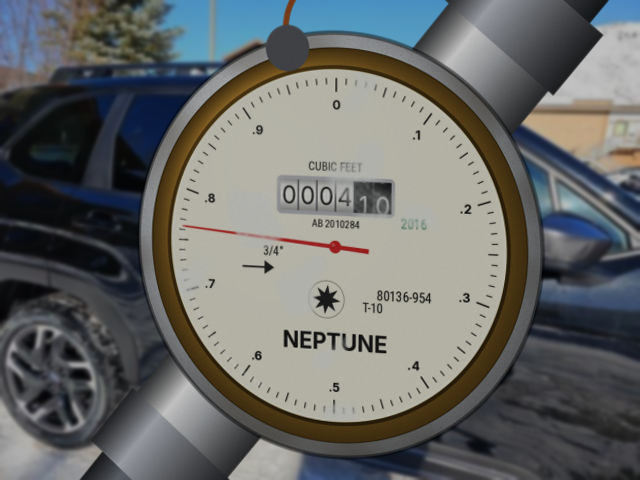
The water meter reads 409.76; ft³
